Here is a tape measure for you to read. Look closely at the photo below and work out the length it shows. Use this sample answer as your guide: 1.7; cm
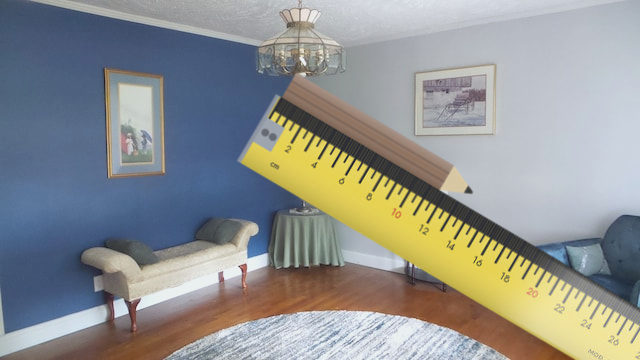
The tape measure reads 13.5; cm
